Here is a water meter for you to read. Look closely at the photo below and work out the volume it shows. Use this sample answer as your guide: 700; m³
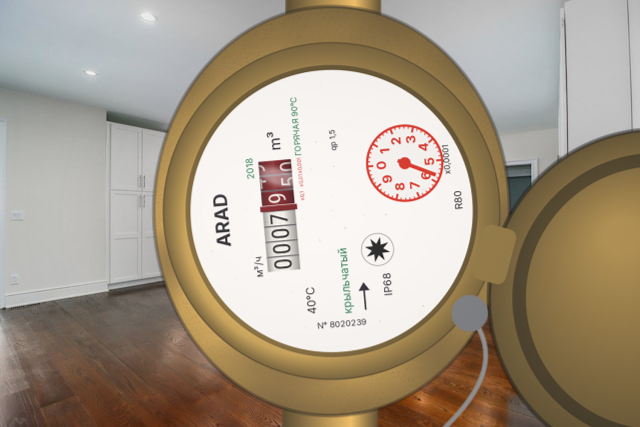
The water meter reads 7.9495; m³
